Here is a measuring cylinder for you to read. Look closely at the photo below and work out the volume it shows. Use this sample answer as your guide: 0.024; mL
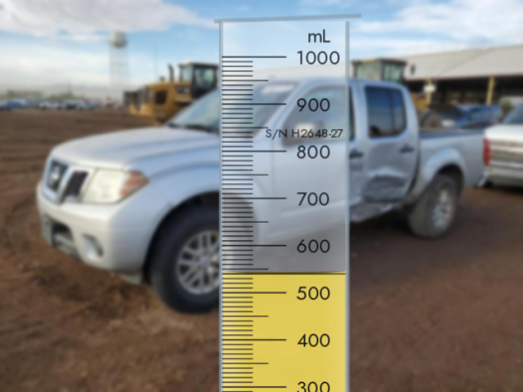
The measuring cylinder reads 540; mL
